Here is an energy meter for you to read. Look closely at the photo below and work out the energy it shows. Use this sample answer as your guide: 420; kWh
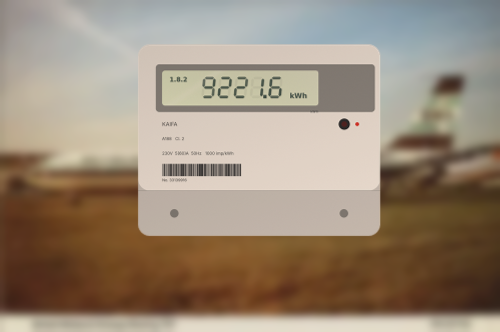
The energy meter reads 9221.6; kWh
